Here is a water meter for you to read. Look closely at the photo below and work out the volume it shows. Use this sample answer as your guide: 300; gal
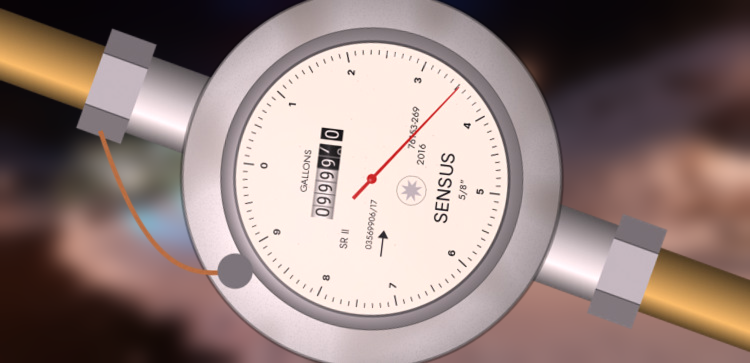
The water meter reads 999973.5; gal
